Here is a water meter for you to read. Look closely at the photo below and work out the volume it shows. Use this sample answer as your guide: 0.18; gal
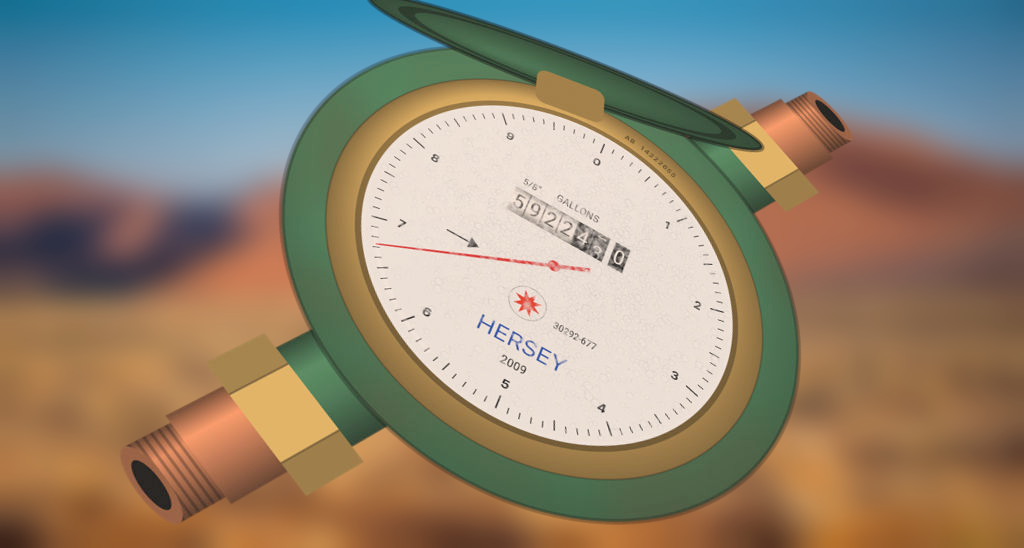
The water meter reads 5922426.7; gal
